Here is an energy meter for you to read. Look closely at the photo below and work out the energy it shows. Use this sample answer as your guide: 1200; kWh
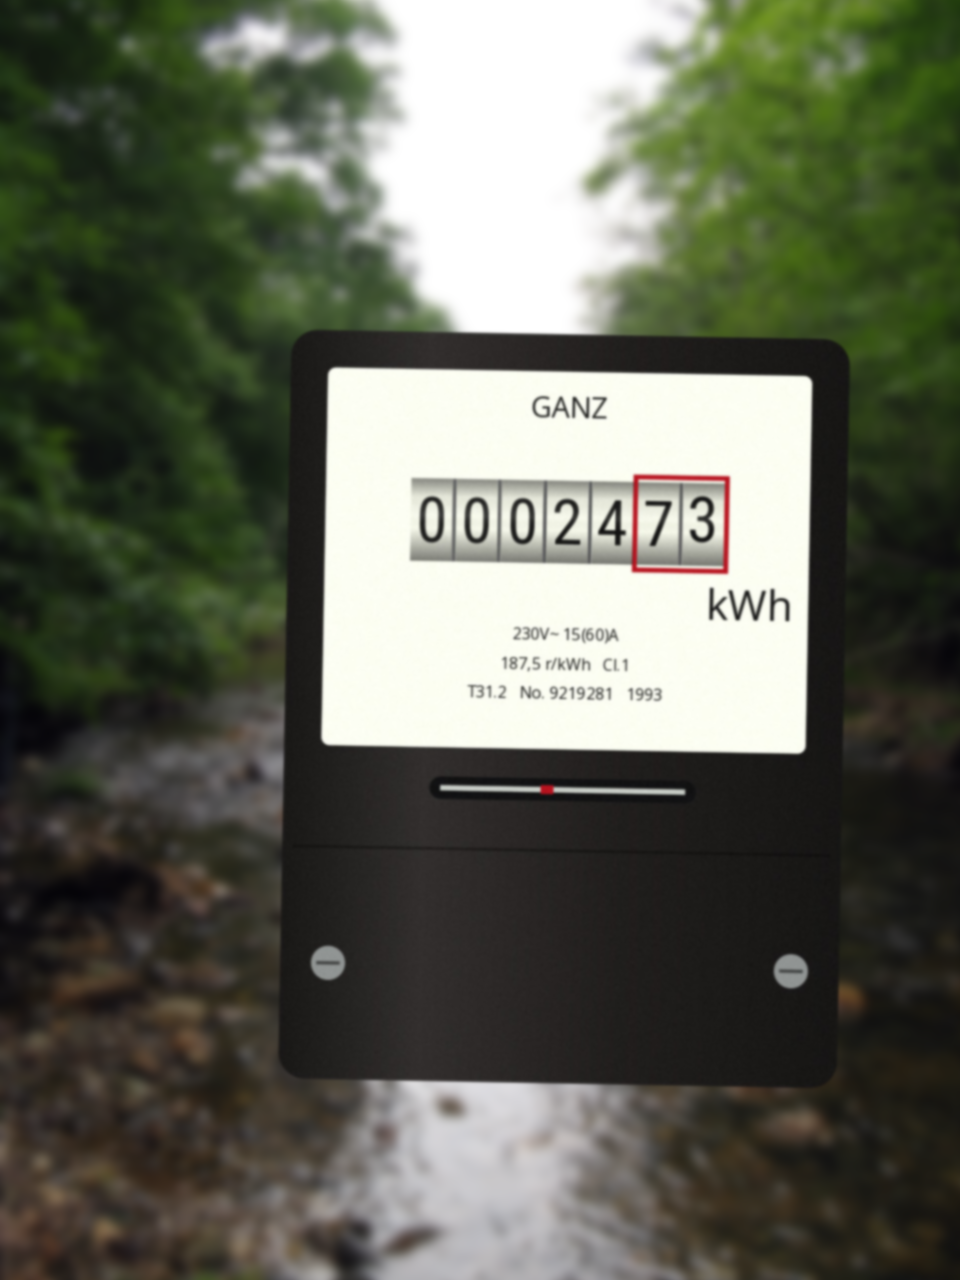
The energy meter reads 24.73; kWh
